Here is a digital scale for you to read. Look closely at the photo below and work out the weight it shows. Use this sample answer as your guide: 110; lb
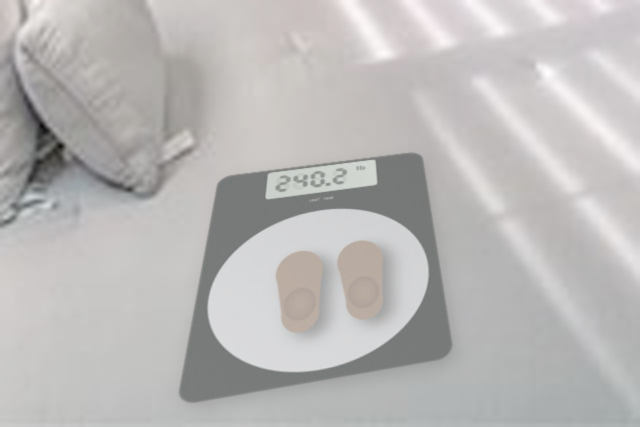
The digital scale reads 240.2; lb
